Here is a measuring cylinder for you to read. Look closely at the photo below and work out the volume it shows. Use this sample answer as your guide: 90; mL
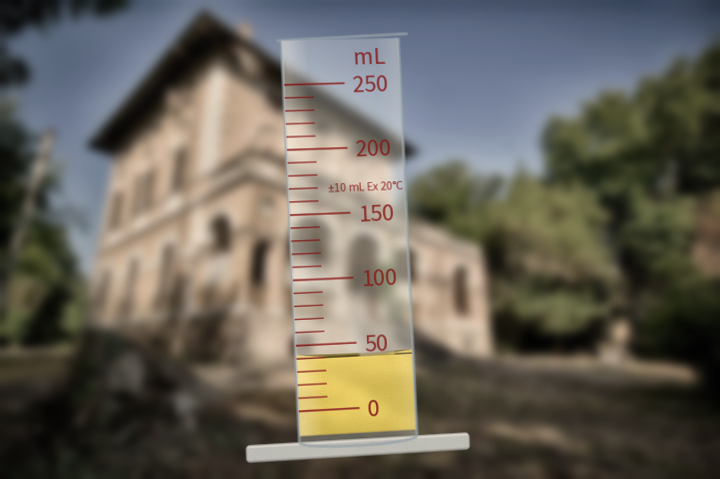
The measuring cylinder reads 40; mL
